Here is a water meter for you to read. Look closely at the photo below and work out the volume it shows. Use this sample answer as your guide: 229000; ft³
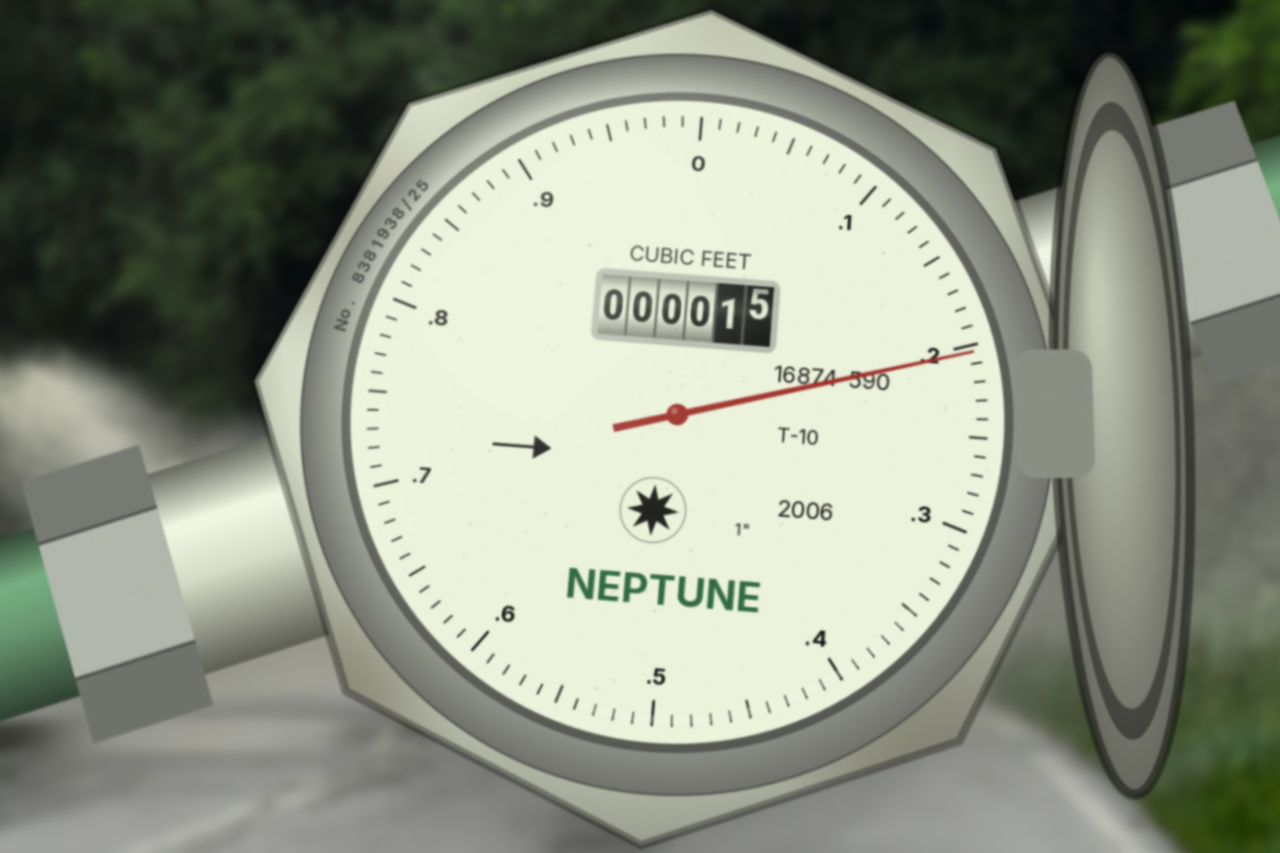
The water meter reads 15.20; ft³
